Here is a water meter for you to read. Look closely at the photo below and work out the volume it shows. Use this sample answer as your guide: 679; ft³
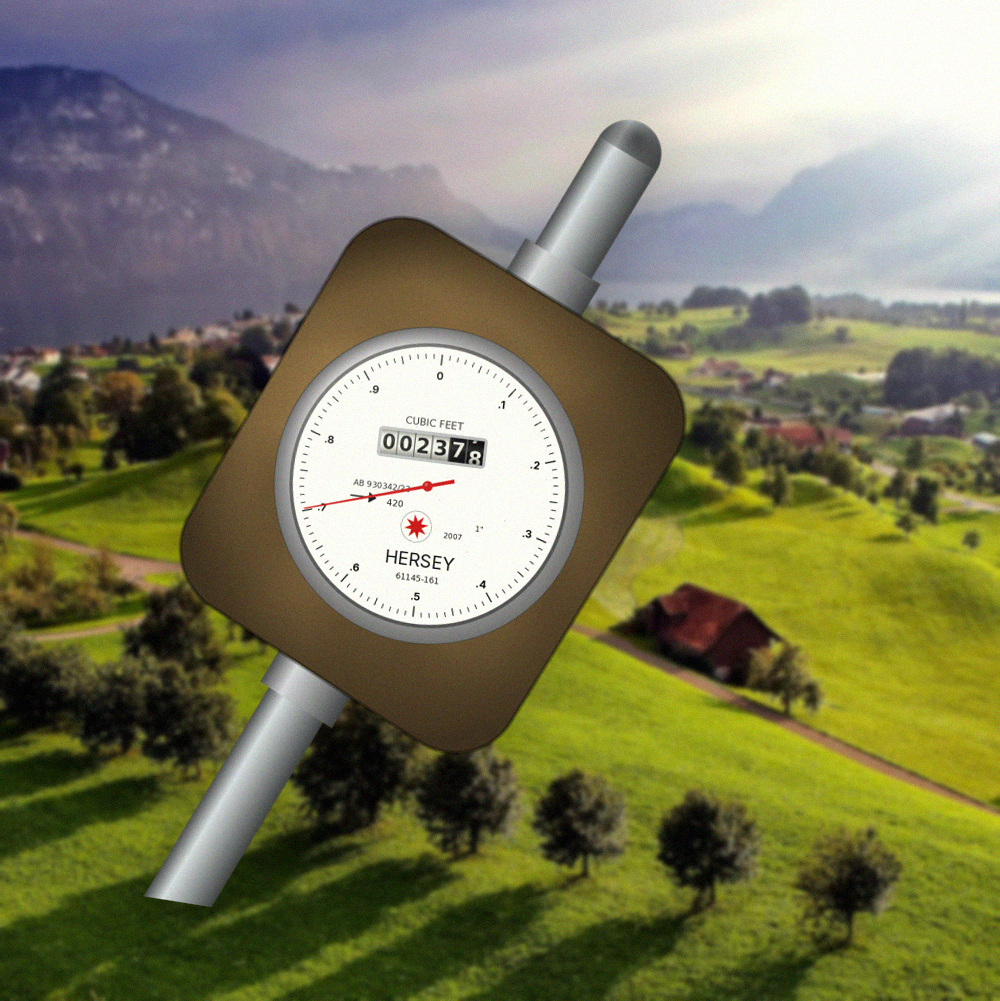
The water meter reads 2377.70; ft³
